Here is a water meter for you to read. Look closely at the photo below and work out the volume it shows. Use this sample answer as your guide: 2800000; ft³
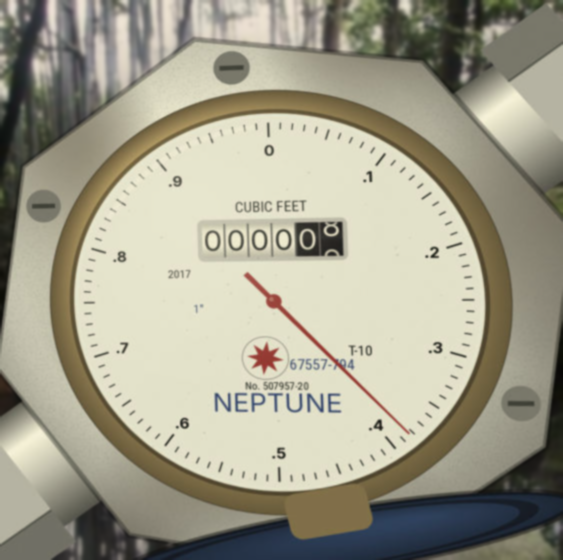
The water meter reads 8.38; ft³
